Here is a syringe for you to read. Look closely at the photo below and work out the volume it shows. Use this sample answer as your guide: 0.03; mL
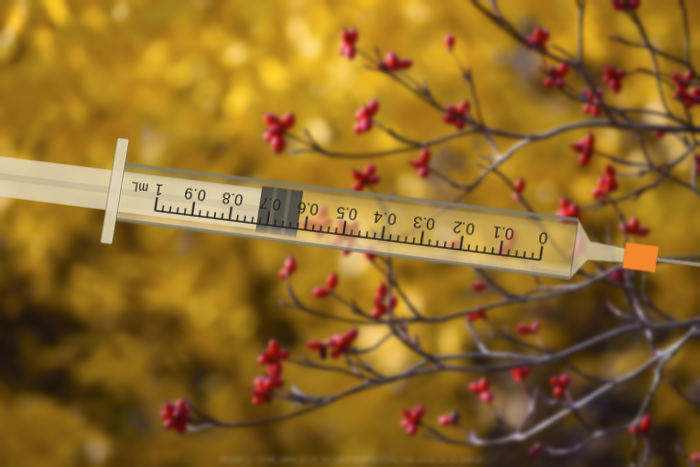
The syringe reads 0.62; mL
